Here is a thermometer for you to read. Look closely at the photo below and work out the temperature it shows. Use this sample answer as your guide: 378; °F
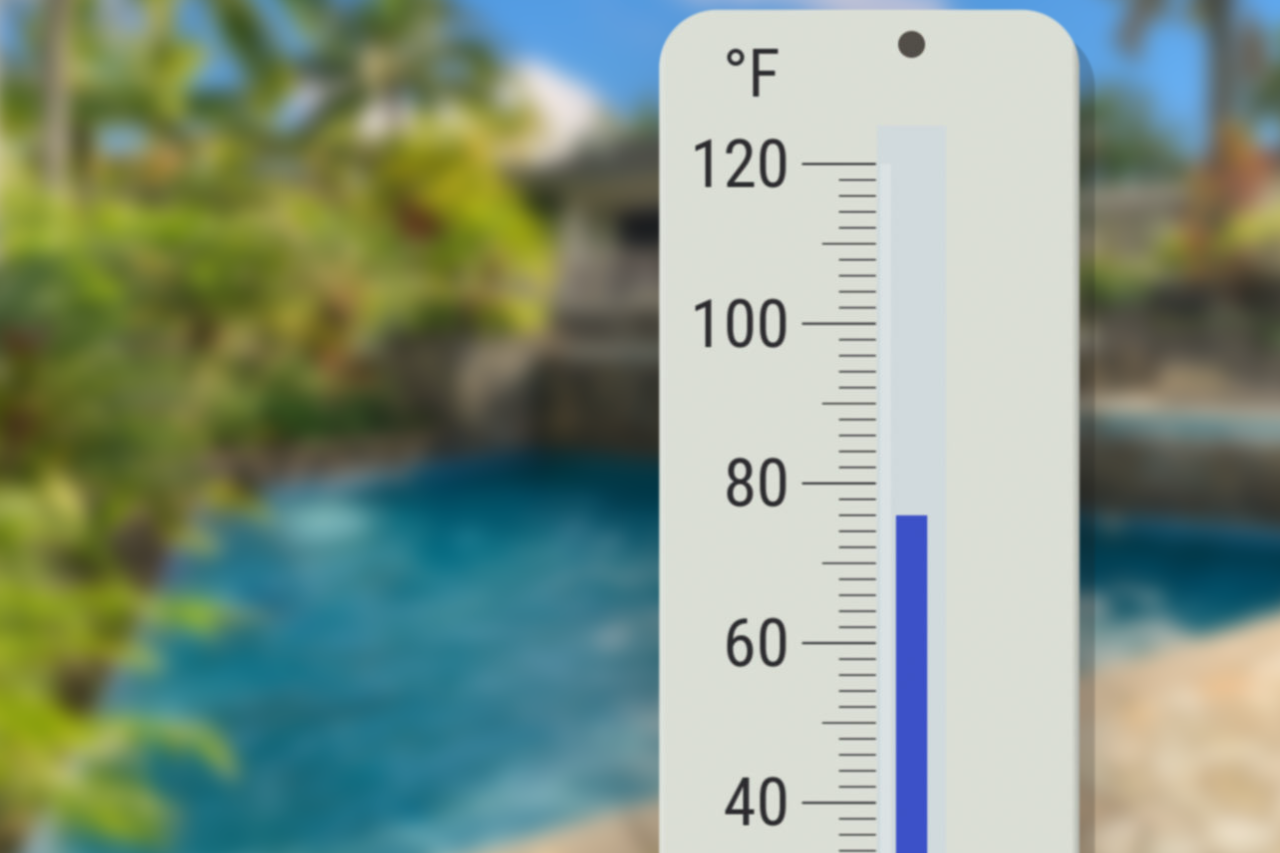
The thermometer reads 76; °F
